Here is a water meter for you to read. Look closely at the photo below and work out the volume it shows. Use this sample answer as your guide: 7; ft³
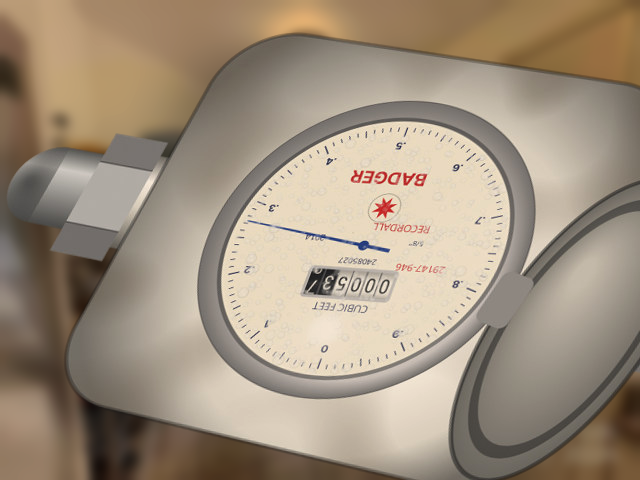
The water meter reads 537.27; ft³
